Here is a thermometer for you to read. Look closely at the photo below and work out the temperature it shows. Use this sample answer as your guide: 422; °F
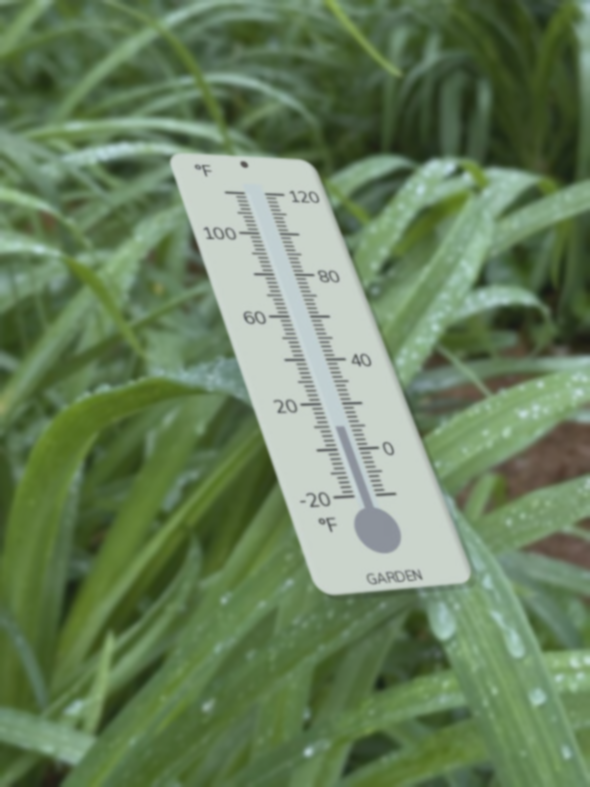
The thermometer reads 10; °F
